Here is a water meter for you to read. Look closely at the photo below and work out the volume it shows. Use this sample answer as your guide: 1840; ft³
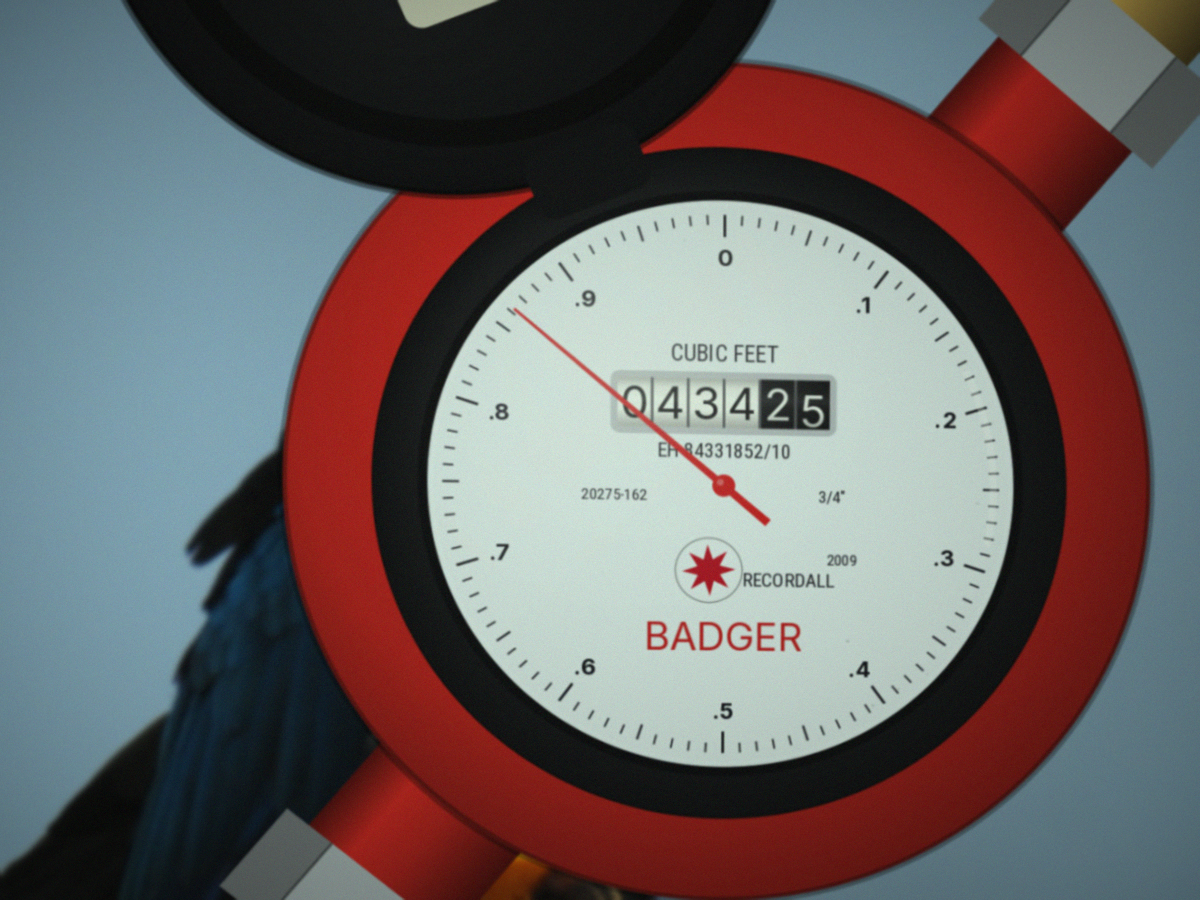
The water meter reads 43424.86; ft³
